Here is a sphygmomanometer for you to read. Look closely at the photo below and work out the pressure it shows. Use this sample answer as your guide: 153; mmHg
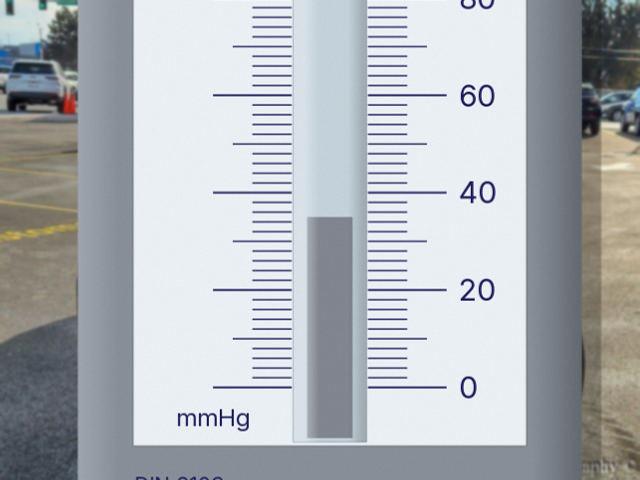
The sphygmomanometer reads 35; mmHg
